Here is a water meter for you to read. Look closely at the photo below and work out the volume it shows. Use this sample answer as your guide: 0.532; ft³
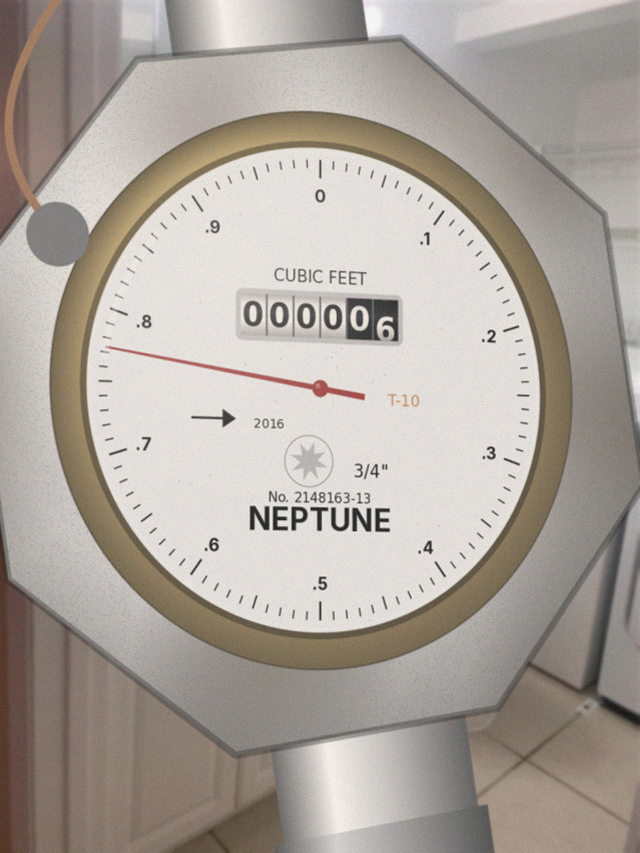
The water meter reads 5.77; ft³
